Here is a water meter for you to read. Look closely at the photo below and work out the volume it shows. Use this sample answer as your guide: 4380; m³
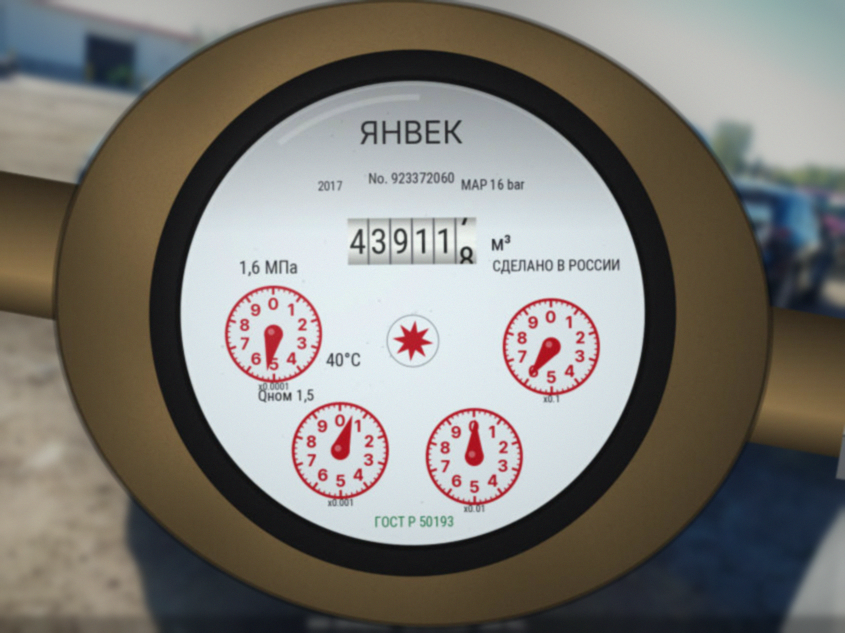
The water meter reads 439117.6005; m³
